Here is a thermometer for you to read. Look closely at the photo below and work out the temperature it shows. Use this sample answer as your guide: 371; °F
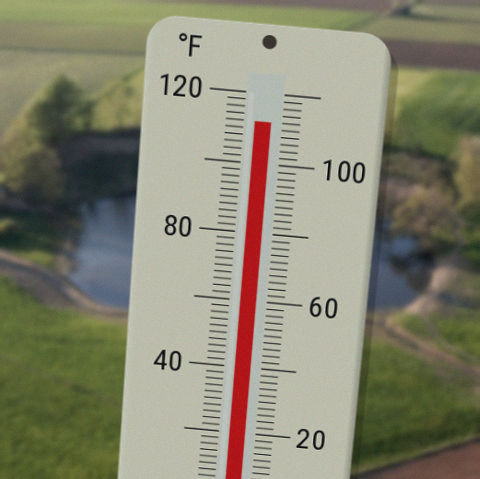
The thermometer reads 112; °F
